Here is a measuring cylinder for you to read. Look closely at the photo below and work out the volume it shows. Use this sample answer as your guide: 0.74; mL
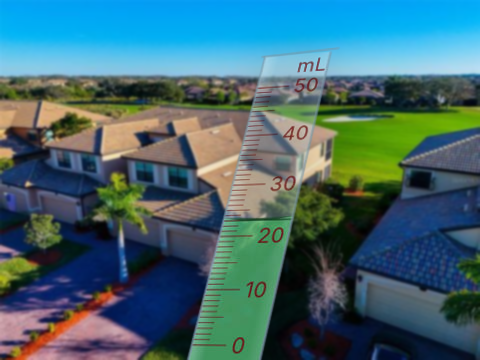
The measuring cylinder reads 23; mL
